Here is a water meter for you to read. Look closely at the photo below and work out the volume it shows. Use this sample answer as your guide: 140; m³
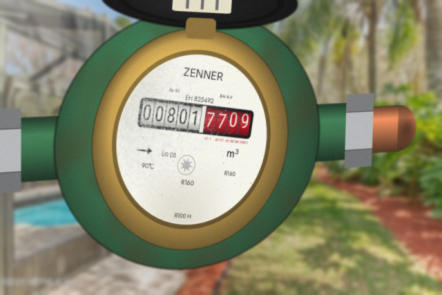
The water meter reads 801.7709; m³
